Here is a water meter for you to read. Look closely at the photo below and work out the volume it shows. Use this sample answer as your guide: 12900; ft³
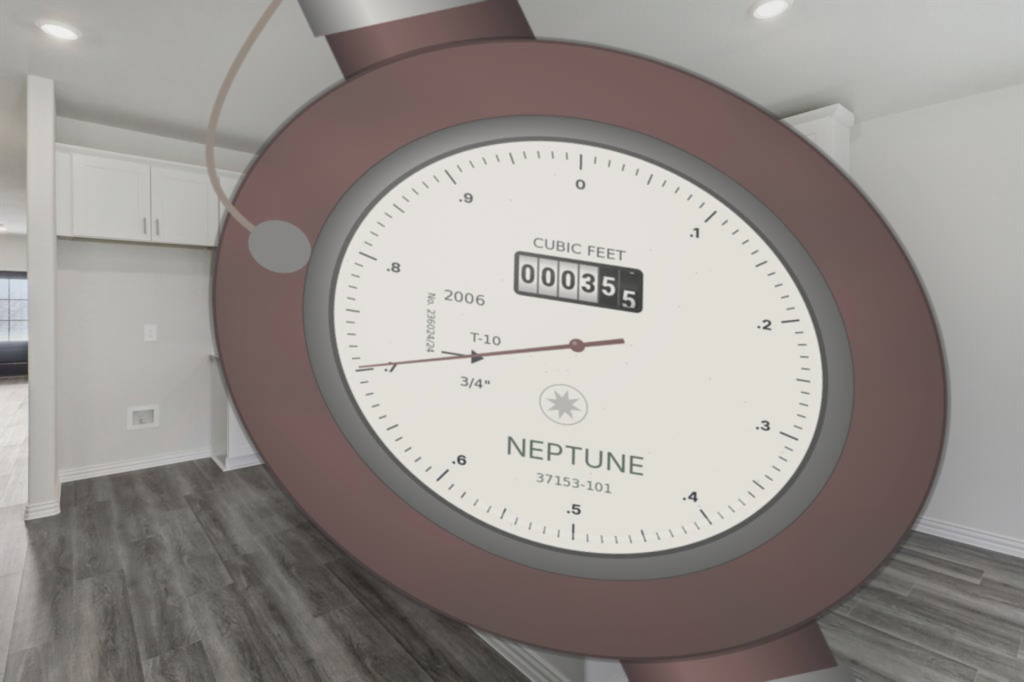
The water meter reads 354.70; ft³
